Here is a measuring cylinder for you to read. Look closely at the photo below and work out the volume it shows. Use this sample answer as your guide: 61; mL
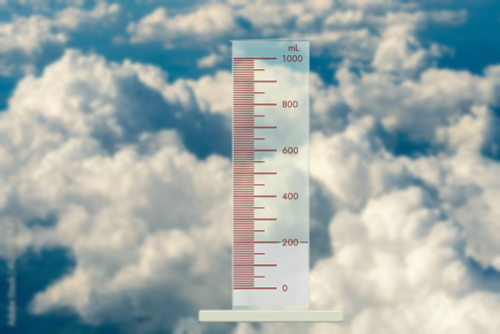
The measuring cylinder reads 200; mL
